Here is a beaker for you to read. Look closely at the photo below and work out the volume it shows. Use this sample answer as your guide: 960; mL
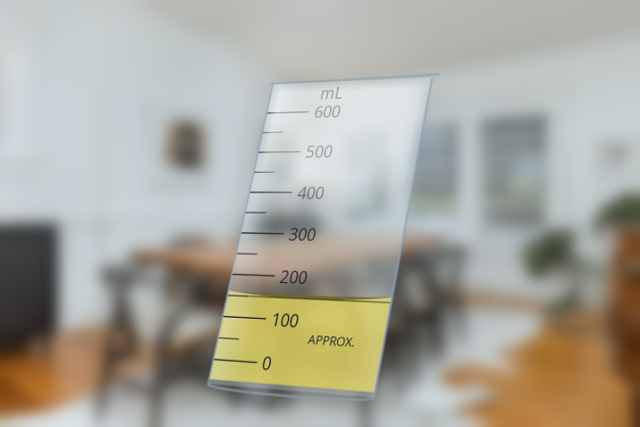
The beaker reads 150; mL
